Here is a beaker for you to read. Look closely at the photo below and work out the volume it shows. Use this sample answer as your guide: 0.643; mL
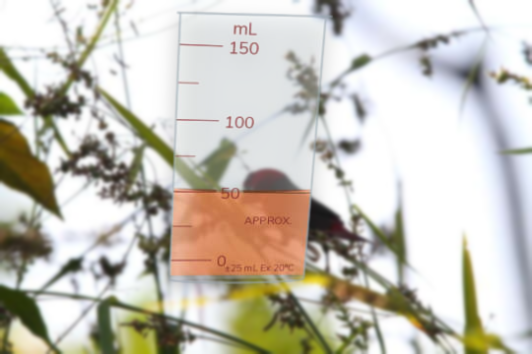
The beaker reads 50; mL
